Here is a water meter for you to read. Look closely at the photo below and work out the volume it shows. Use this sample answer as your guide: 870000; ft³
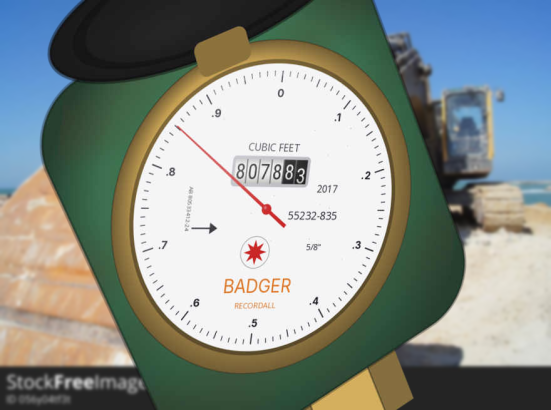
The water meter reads 807882.85; ft³
